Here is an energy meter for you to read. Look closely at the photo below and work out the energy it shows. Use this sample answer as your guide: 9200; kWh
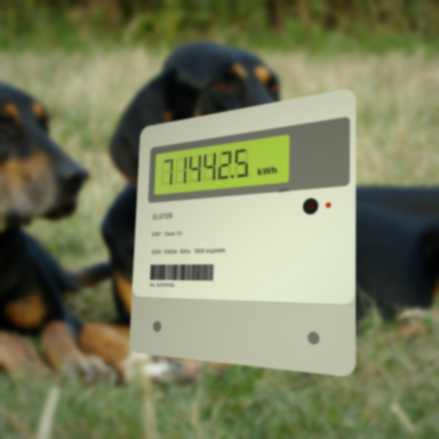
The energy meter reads 71442.5; kWh
